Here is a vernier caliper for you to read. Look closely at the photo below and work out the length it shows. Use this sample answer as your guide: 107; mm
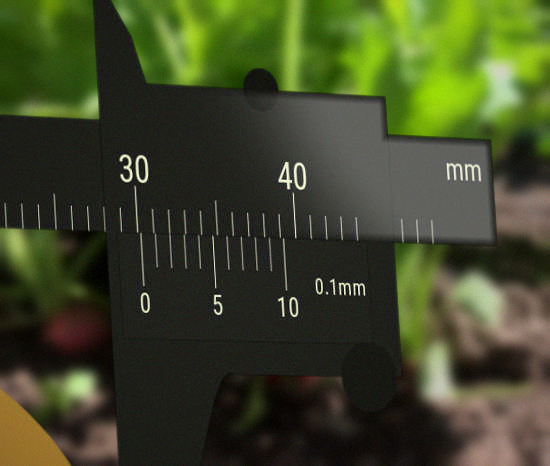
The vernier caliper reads 30.2; mm
